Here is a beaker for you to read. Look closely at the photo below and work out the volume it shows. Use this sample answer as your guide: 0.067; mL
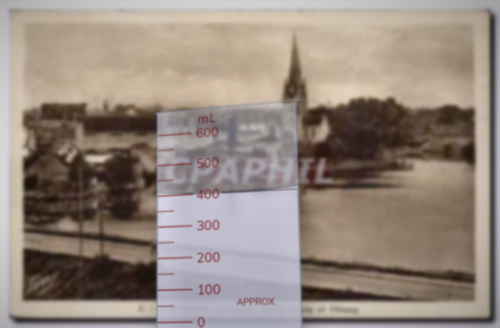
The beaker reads 400; mL
